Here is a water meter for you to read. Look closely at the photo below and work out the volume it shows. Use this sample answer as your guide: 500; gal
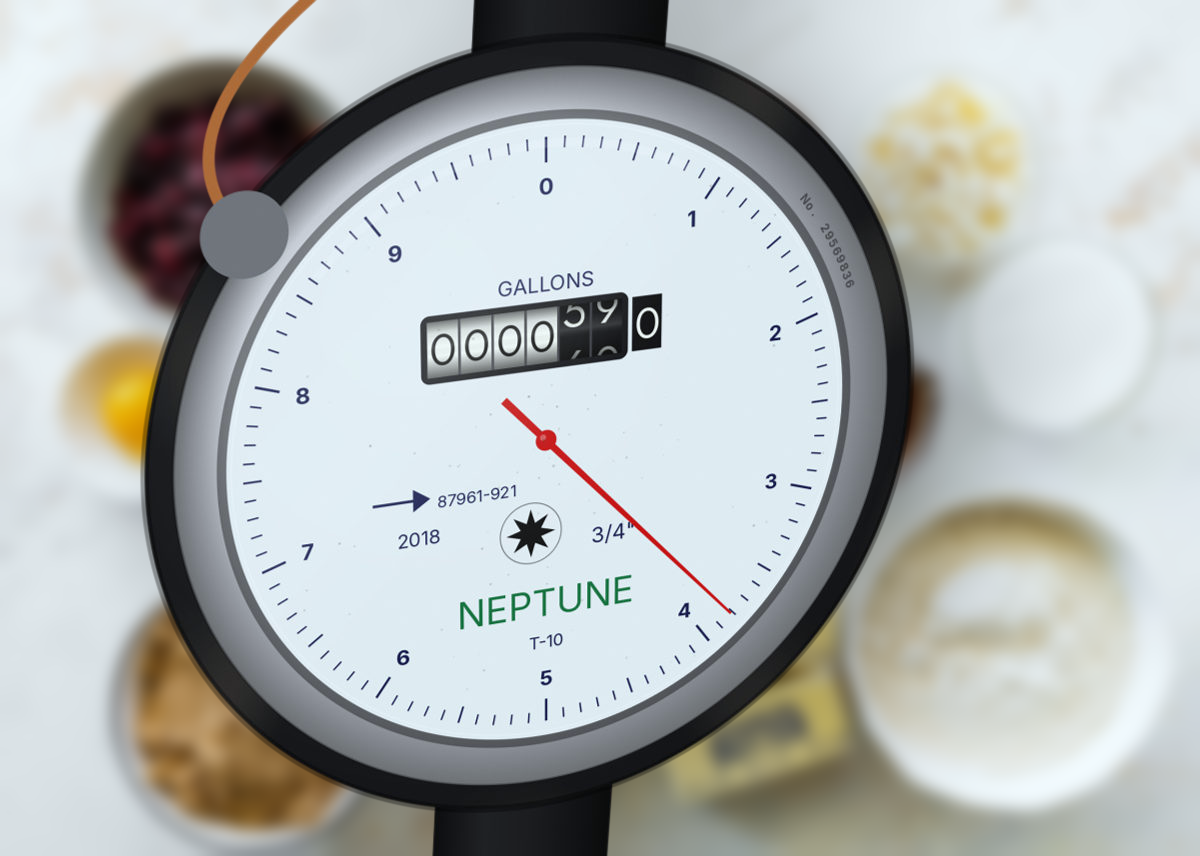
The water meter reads 593.8; gal
